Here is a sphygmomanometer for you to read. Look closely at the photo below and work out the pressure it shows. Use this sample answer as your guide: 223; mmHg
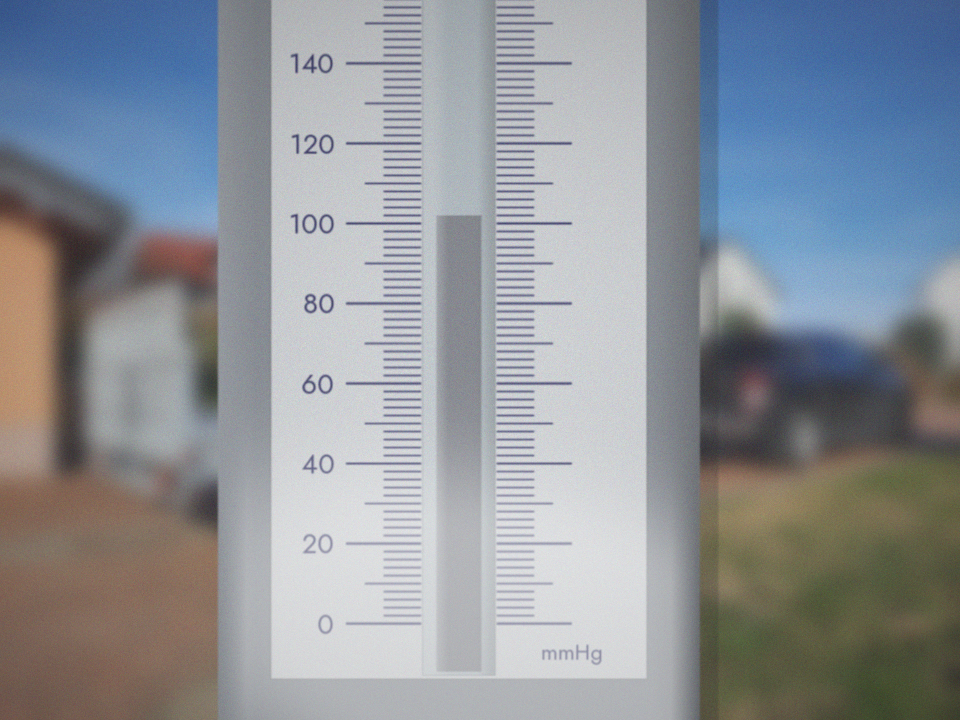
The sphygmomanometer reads 102; mmHg
